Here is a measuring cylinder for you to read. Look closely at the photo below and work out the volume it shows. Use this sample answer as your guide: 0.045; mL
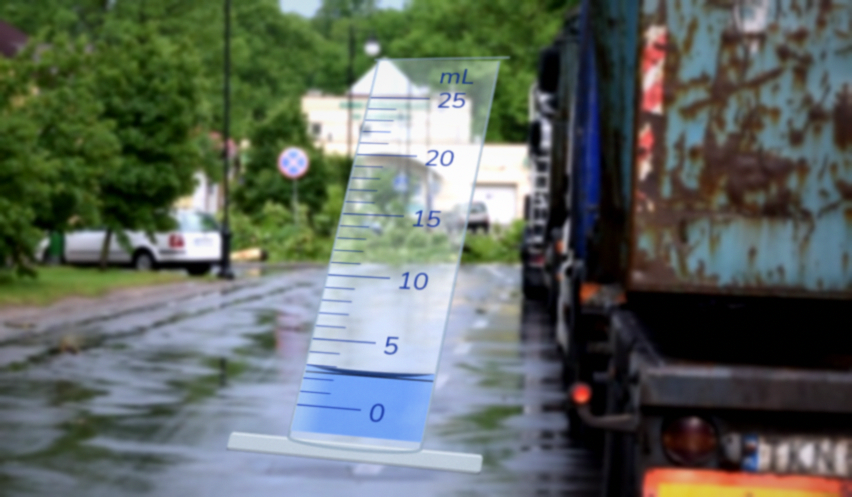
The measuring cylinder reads 2.5; mL
